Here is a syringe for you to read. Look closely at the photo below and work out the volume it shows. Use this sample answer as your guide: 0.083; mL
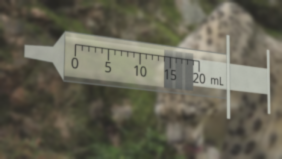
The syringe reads 14; mL
